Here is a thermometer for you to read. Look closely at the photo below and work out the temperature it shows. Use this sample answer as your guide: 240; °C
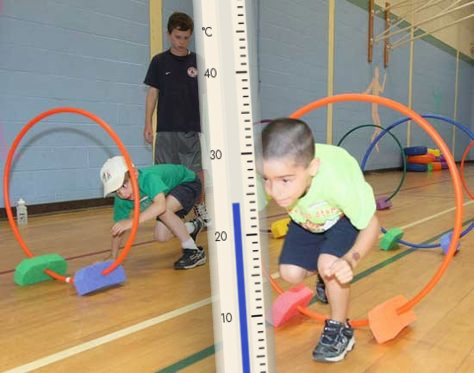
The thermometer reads 24; °C
